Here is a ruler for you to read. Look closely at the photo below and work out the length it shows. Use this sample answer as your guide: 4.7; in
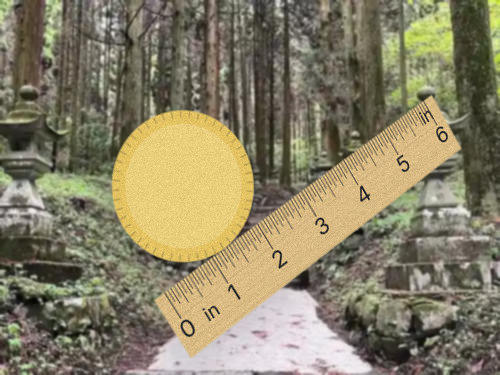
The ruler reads 2.5; in
